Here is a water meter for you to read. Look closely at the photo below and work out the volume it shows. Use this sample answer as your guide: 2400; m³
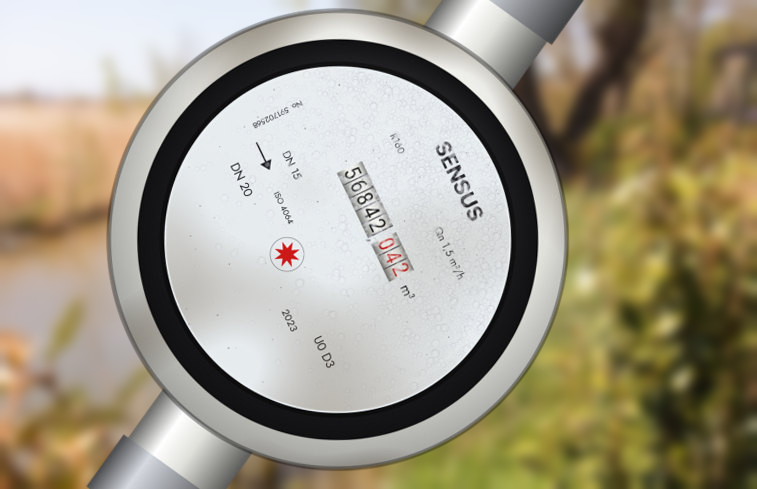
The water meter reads 56842.042; m³
